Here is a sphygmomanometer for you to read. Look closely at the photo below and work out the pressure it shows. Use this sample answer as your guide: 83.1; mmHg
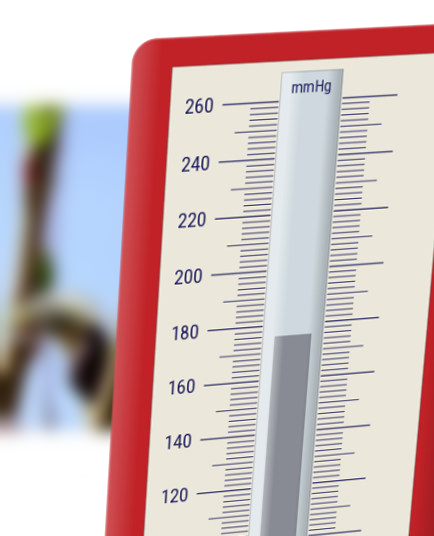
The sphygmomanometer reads 176; mmHg
